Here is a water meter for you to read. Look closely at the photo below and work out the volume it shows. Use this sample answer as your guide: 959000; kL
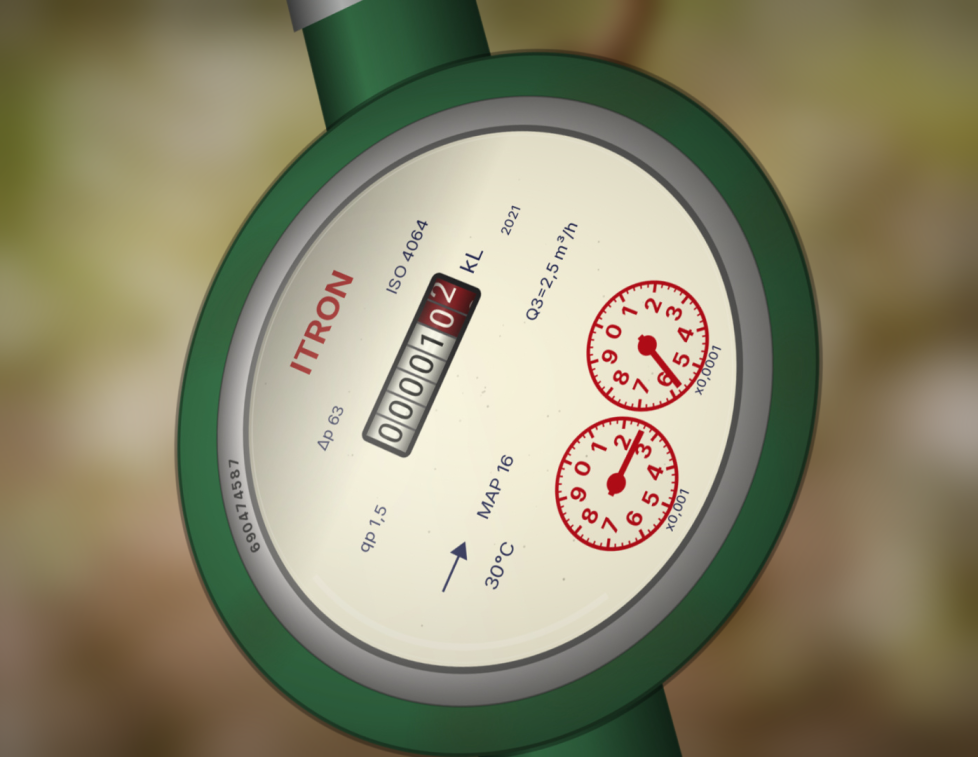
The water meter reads 1.0225; kL
